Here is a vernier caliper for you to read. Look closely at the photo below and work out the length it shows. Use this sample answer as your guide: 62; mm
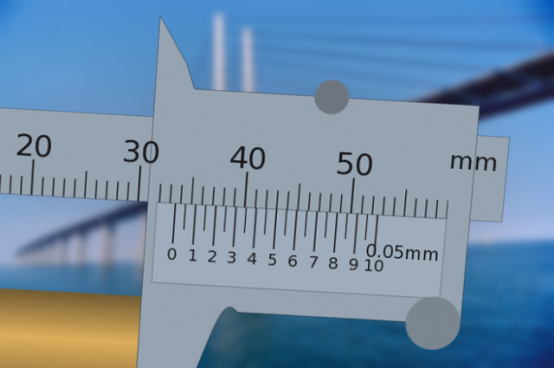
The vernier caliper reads 33.5; mm
